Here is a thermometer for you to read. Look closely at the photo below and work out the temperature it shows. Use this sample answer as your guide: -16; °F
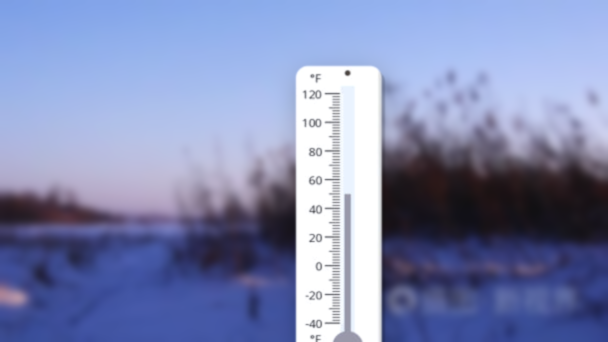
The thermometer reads 50; °F
